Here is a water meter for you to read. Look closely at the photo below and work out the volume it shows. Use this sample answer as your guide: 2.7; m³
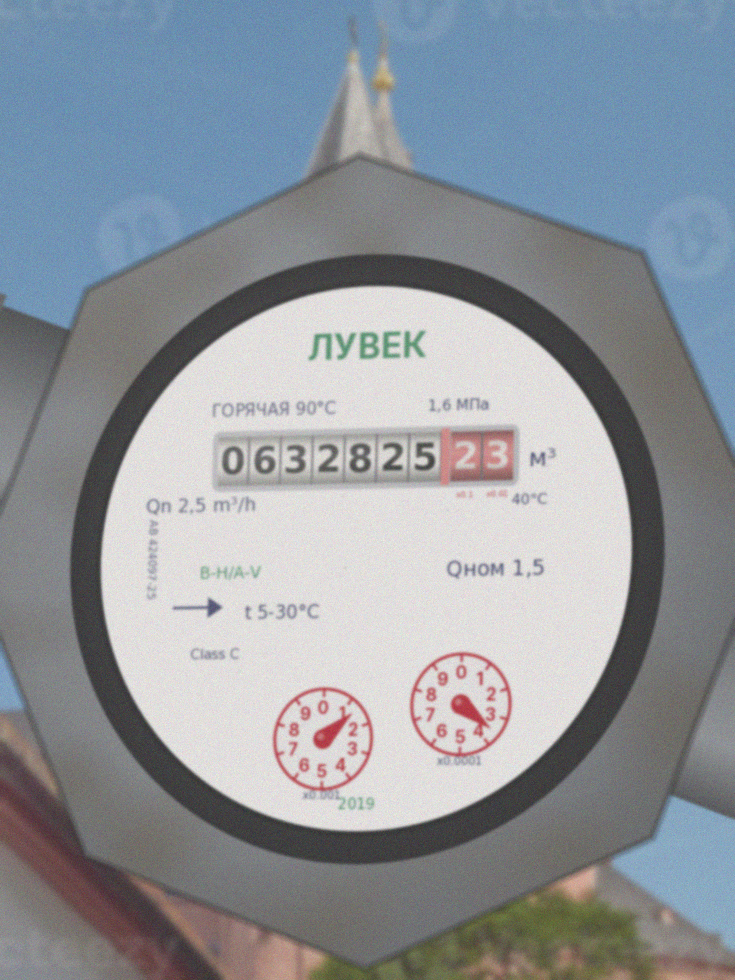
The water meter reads 632825.2313; m³
